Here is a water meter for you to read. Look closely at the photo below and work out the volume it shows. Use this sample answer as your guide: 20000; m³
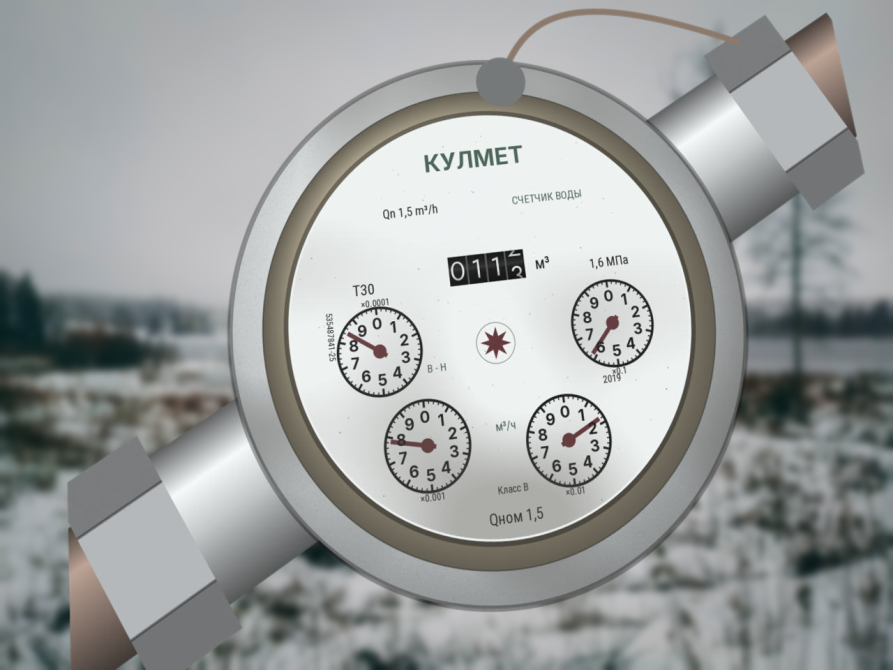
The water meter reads 112.6178; m³
